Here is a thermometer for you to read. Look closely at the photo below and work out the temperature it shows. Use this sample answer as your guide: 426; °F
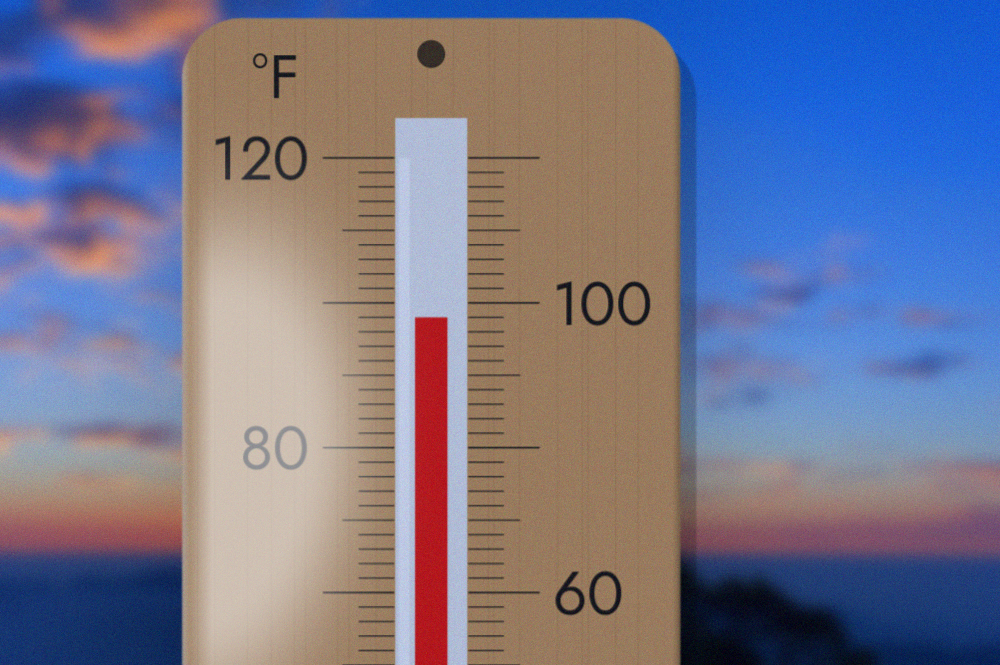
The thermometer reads 98; °F
